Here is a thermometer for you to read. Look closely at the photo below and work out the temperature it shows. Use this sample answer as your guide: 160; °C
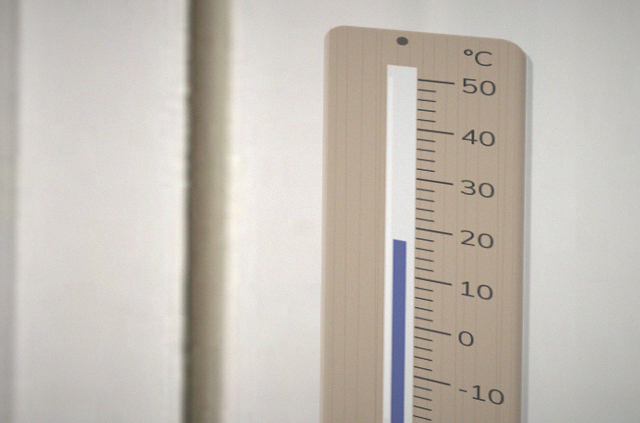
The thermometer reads 17; °C
